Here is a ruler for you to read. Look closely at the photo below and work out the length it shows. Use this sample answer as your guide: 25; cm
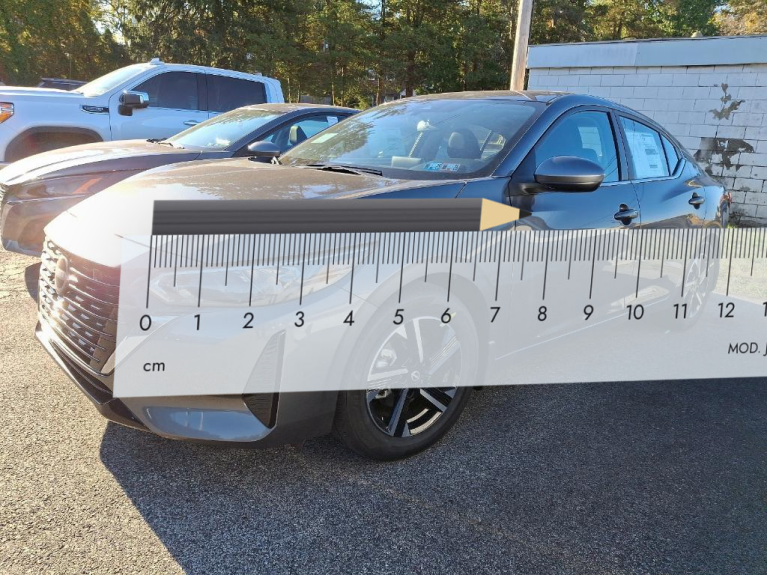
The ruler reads 7.6; cm
